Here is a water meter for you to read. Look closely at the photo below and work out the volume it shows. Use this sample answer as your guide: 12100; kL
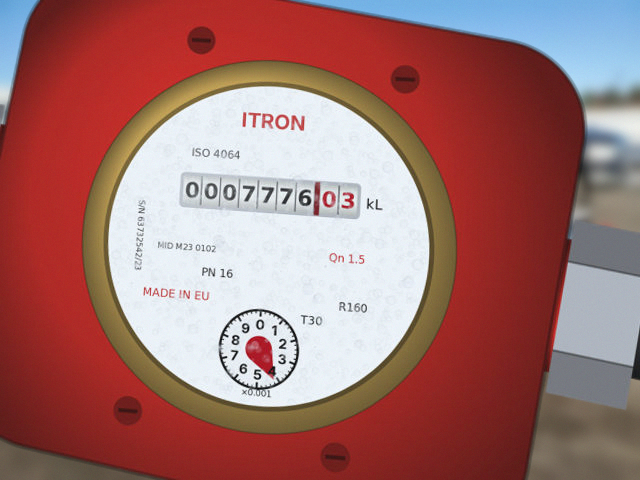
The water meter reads 7776.034; kL
